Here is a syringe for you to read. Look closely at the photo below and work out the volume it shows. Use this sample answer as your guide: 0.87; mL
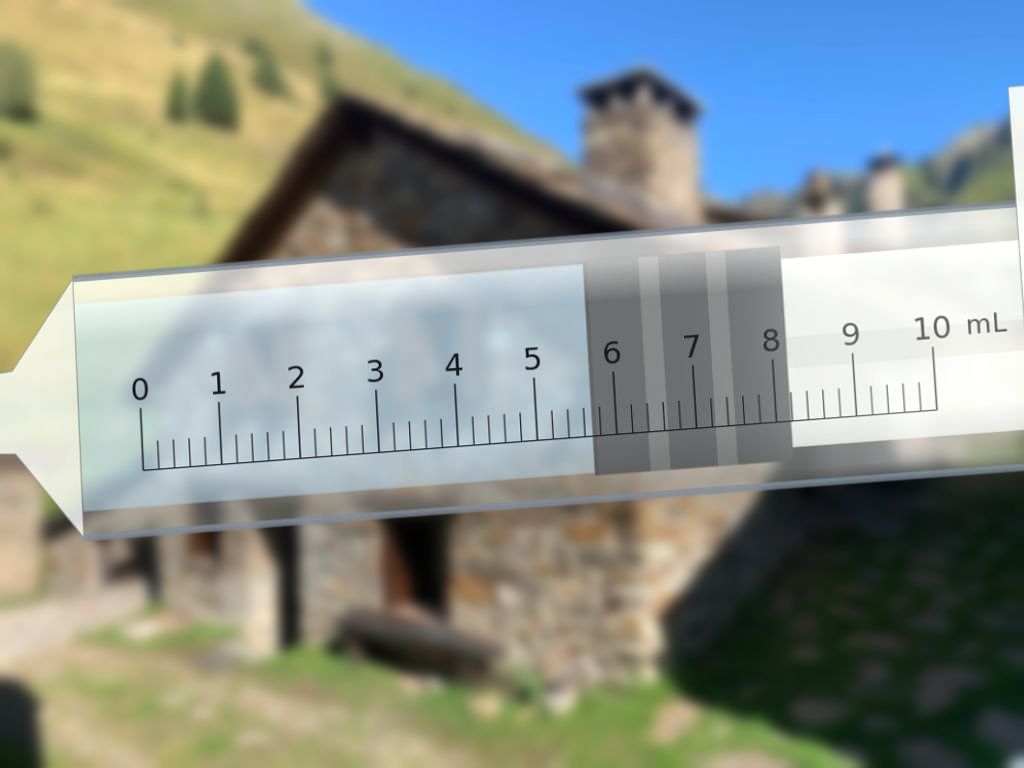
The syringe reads 5.7; mL
